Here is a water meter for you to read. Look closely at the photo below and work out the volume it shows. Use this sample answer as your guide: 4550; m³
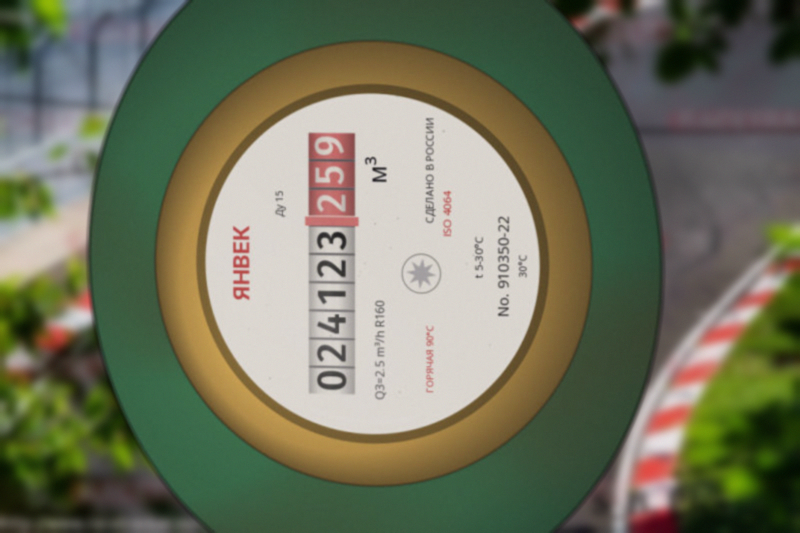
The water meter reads 24123.259; m³
